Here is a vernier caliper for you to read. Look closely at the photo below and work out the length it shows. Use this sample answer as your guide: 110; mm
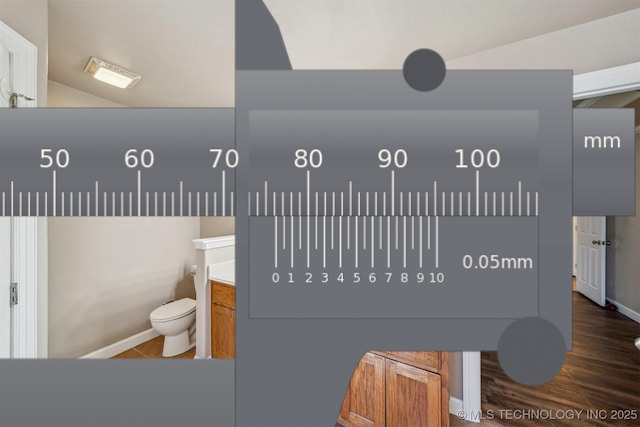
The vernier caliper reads 76.2; mm
